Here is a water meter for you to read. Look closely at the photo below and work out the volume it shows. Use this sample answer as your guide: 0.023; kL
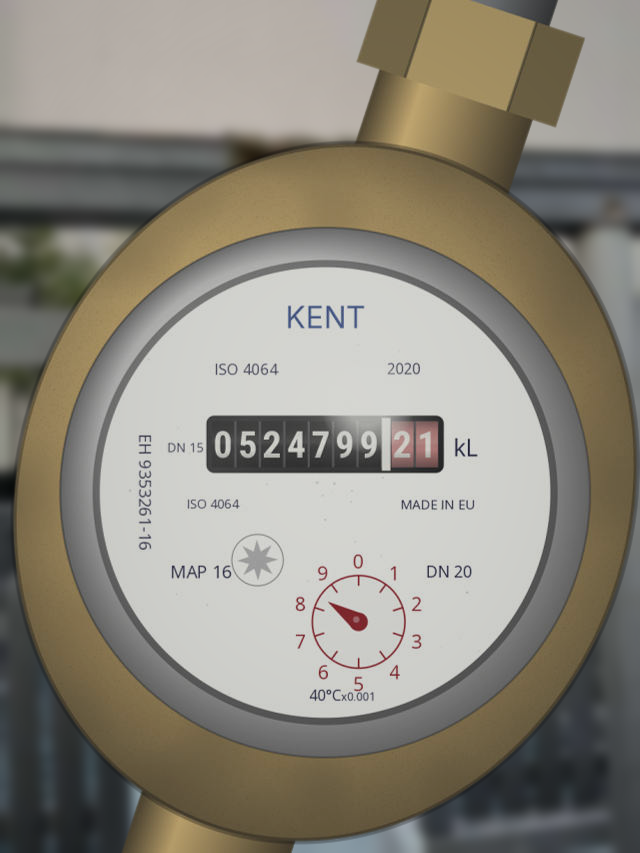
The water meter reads 524799.218; kL
